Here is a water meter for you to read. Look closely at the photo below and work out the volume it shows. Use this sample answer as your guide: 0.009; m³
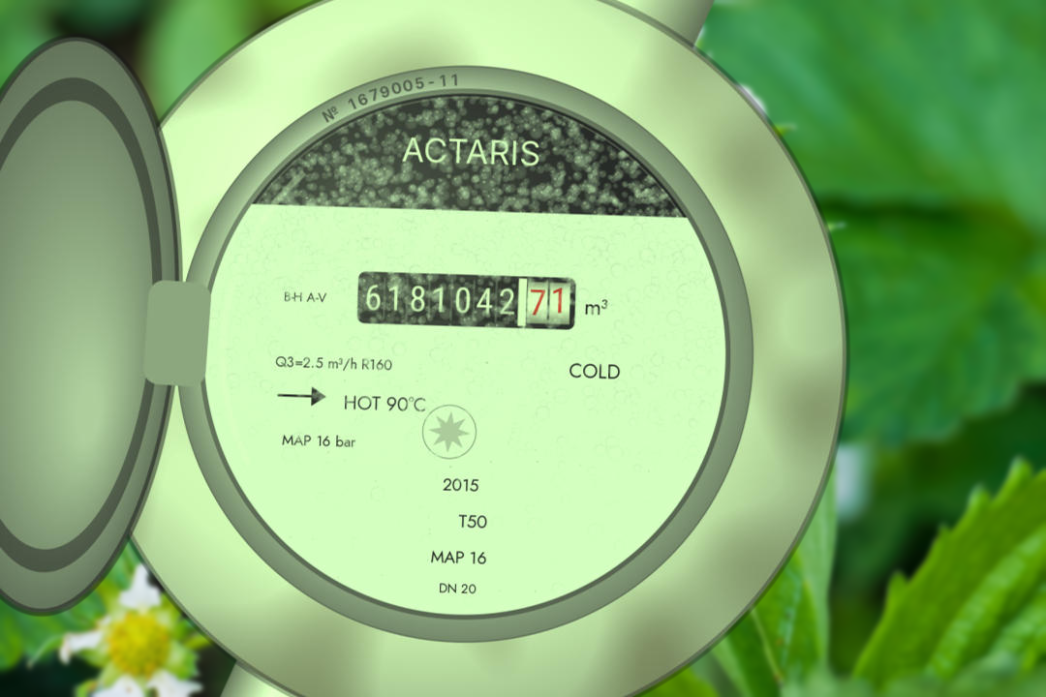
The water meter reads 6181042.71; m³
